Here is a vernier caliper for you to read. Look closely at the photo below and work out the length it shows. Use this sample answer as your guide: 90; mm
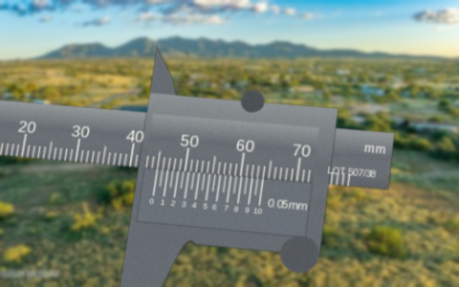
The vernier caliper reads 45.0; mm
